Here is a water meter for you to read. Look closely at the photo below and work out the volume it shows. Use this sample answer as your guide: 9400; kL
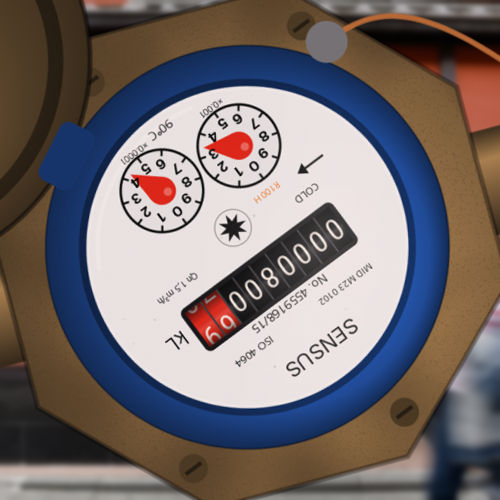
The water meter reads 800.6934; kL
